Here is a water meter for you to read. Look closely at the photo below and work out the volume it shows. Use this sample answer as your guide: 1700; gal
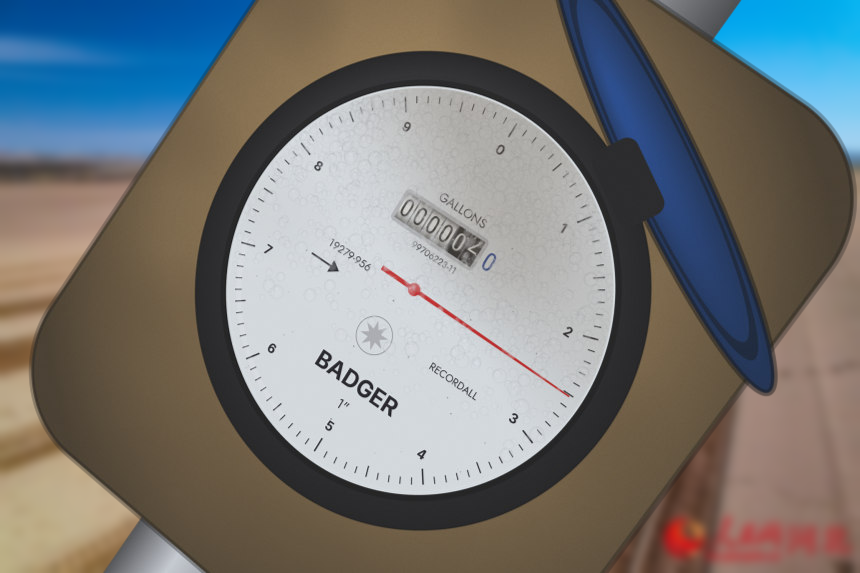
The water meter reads 22.5; gal
